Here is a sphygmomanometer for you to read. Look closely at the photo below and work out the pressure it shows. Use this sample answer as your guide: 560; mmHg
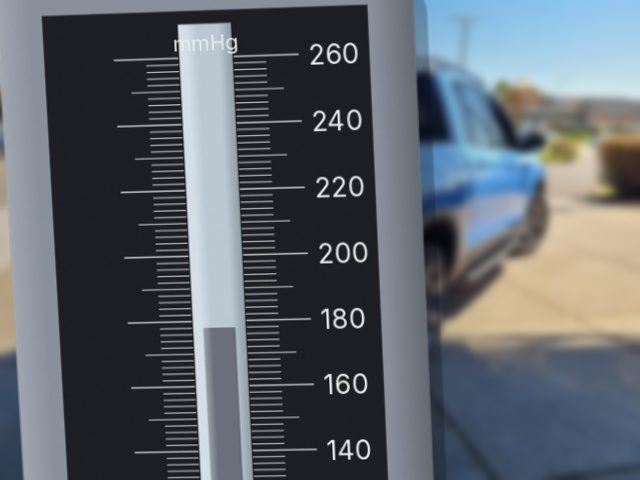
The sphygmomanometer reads 178; mmHg
